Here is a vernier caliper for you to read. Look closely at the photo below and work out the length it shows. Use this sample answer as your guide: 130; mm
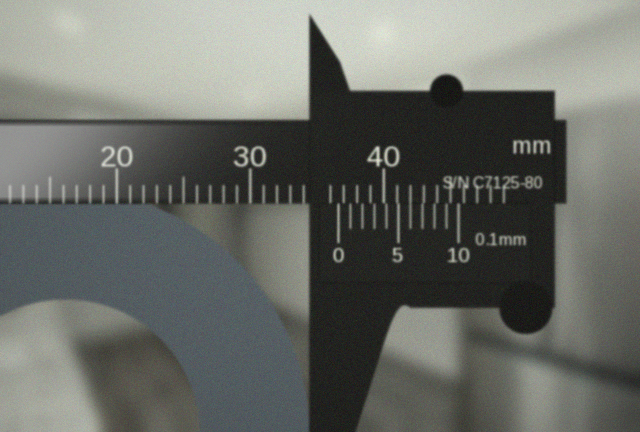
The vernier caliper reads 36.6; mm
